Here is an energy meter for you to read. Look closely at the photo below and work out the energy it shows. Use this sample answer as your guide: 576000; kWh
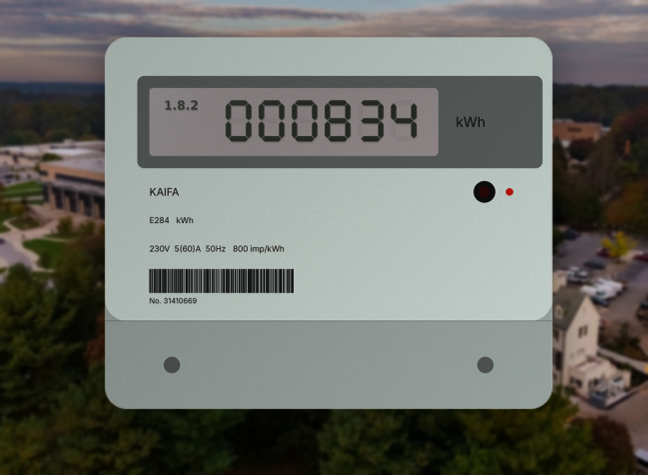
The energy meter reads 834; kWh
